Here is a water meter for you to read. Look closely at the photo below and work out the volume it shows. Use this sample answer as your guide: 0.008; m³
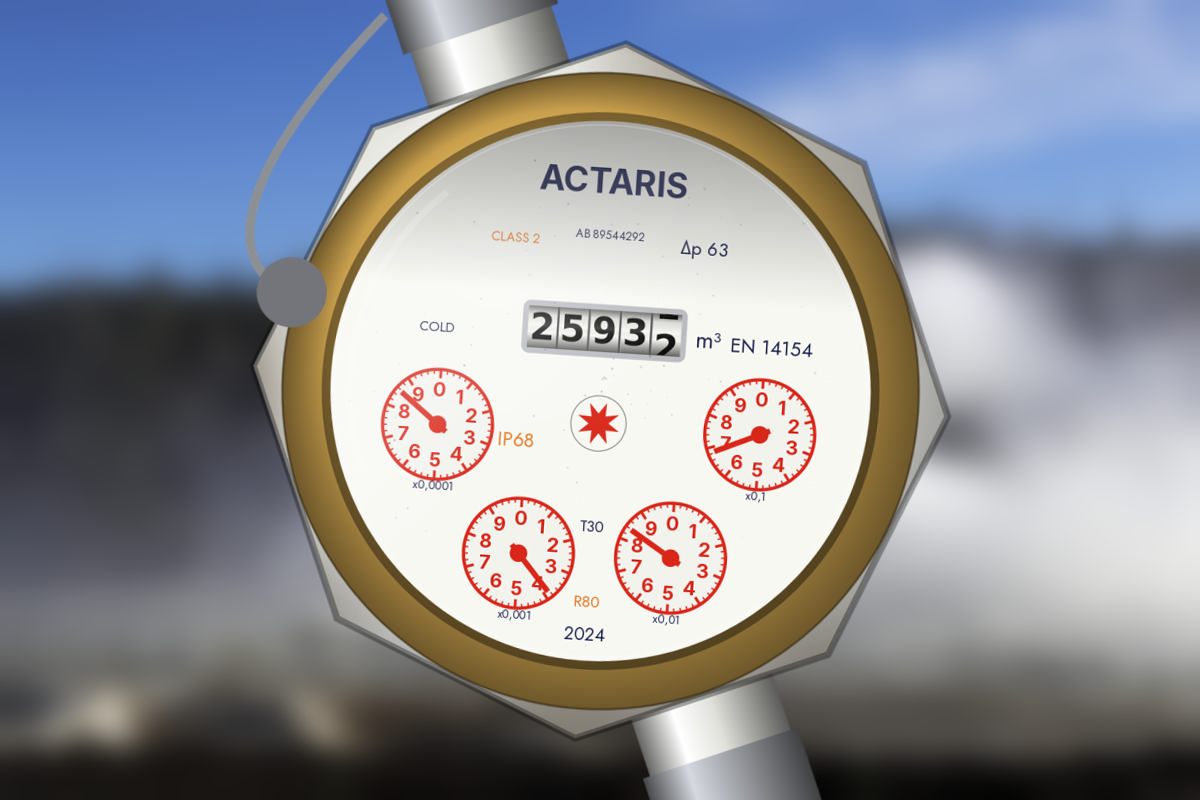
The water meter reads 25931.6838; m³
